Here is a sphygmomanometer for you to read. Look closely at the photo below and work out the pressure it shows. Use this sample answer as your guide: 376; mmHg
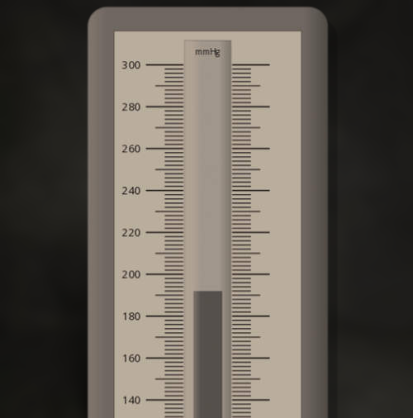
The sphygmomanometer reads 192; mmHg
